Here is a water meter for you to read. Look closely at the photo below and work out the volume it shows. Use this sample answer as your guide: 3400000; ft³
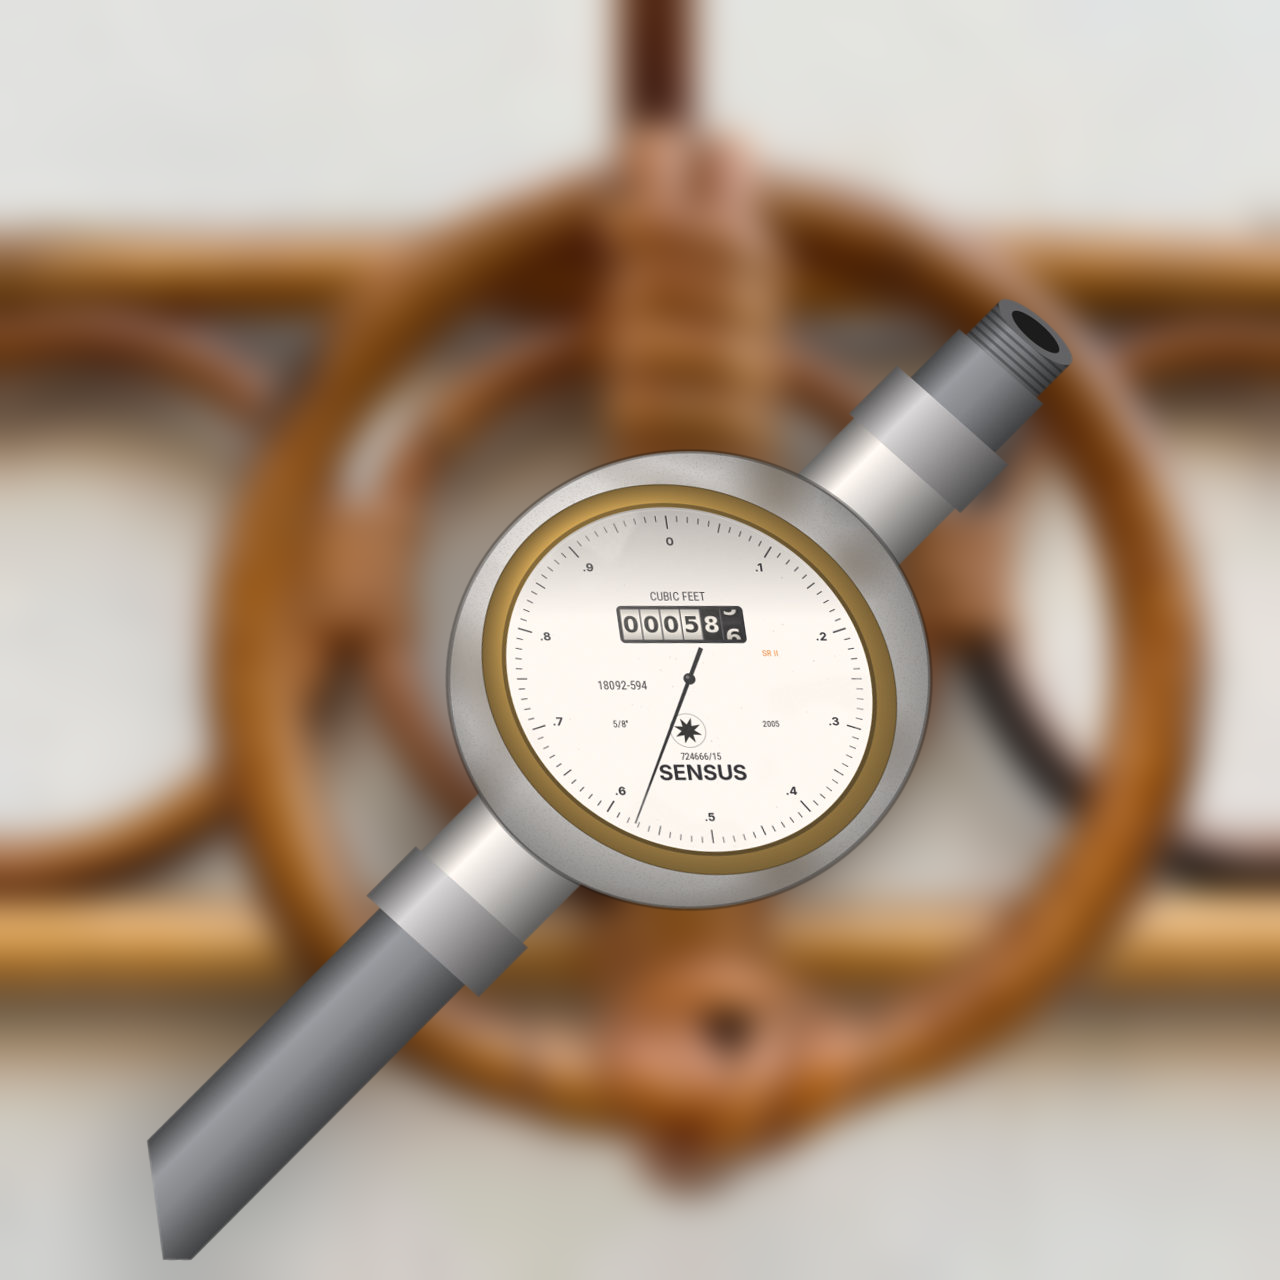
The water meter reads 585.57; ft³
